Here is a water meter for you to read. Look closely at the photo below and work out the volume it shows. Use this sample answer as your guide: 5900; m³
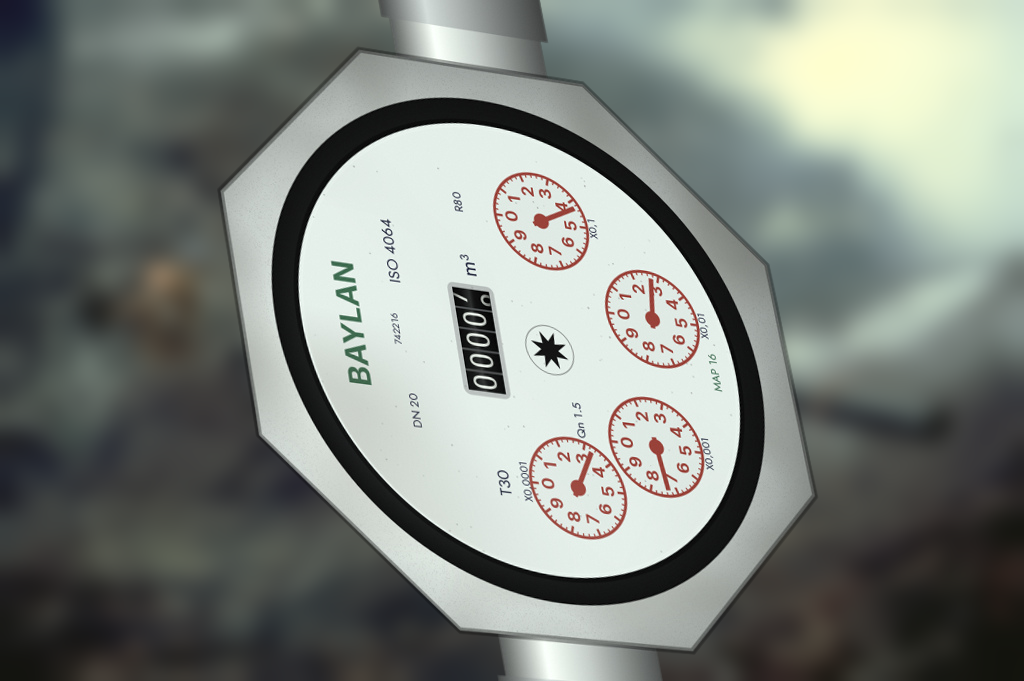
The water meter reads 7.4273; m³
